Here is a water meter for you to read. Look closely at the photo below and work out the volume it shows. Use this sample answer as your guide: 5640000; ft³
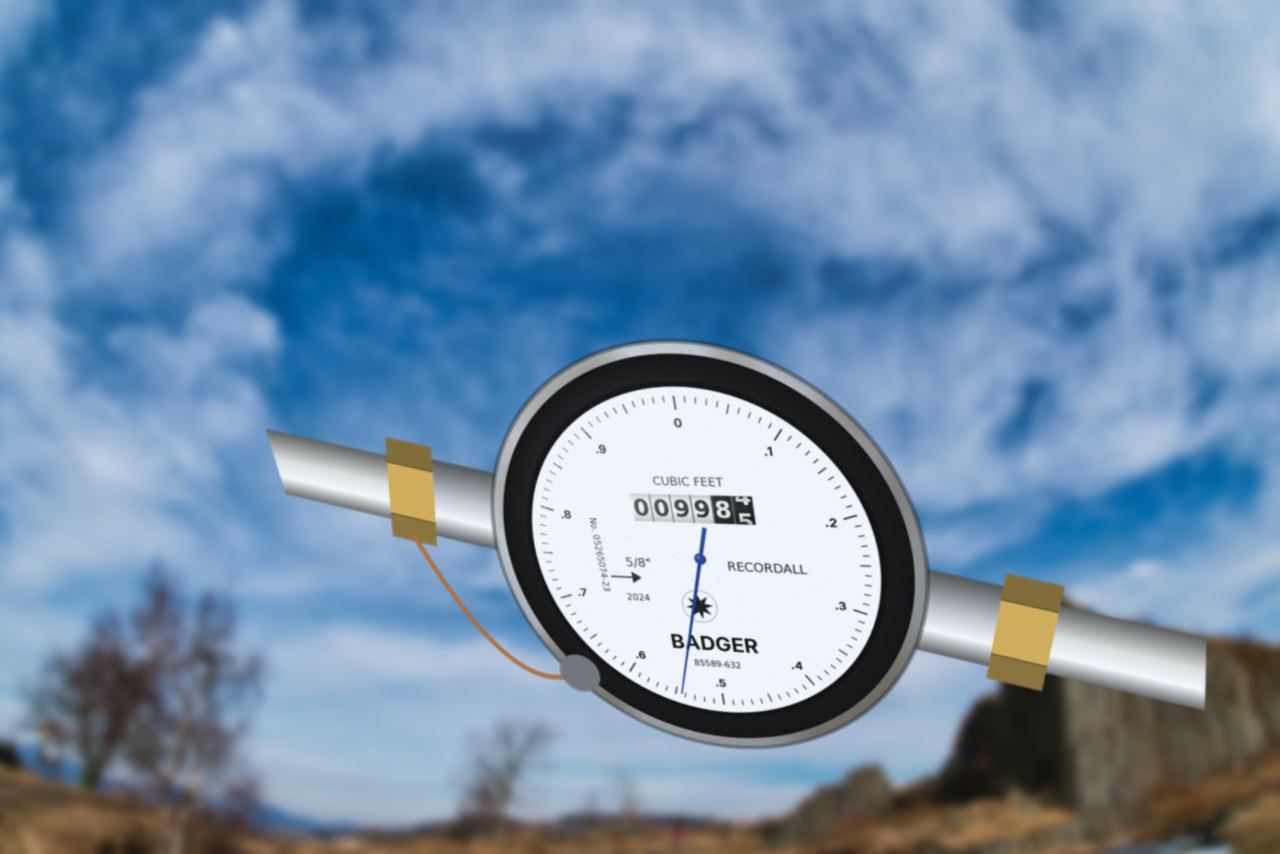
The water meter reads 9984.54; ft³
